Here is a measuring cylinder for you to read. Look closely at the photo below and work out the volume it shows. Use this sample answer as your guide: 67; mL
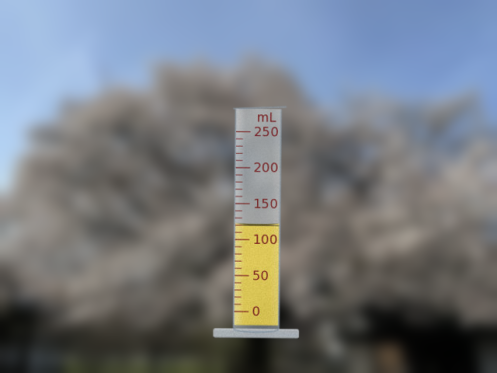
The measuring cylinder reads 120; mL
